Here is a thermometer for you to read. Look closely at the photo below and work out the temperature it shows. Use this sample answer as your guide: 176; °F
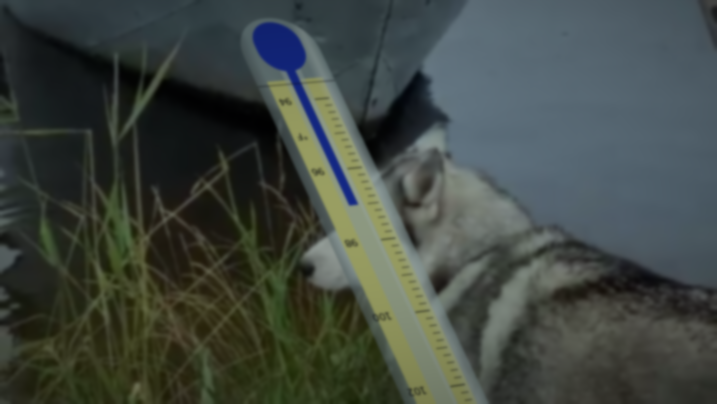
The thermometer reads 97; °F
